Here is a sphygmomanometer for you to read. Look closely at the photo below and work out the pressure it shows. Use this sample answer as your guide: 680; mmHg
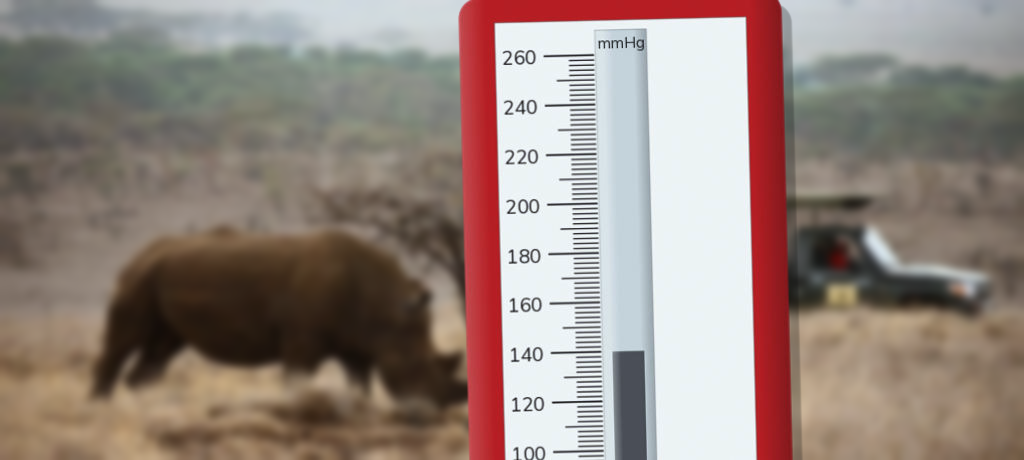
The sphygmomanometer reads 140; mmHg
